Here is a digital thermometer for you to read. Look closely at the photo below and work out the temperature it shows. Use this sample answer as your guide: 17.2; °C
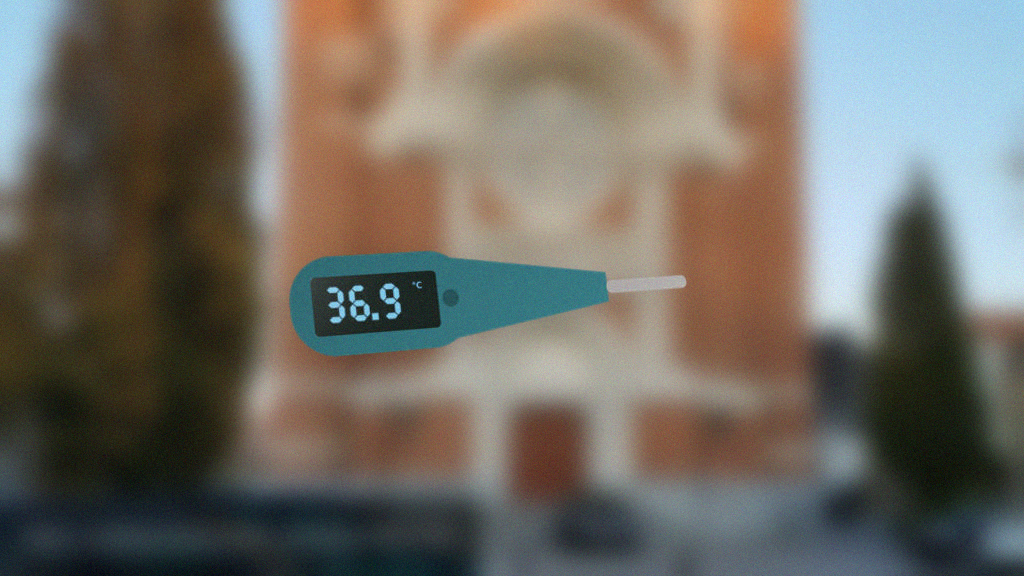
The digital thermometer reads 36.9; °C
